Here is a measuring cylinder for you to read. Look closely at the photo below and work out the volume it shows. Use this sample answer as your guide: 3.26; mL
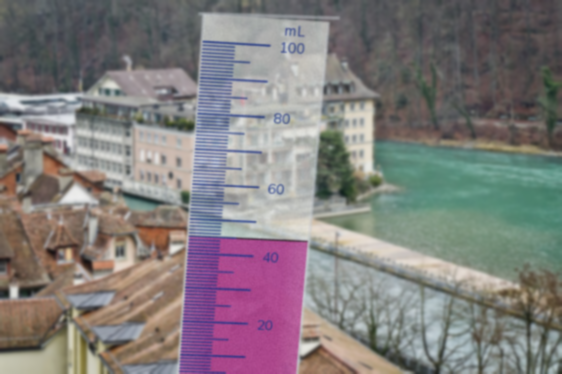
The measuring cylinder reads 45; mL
